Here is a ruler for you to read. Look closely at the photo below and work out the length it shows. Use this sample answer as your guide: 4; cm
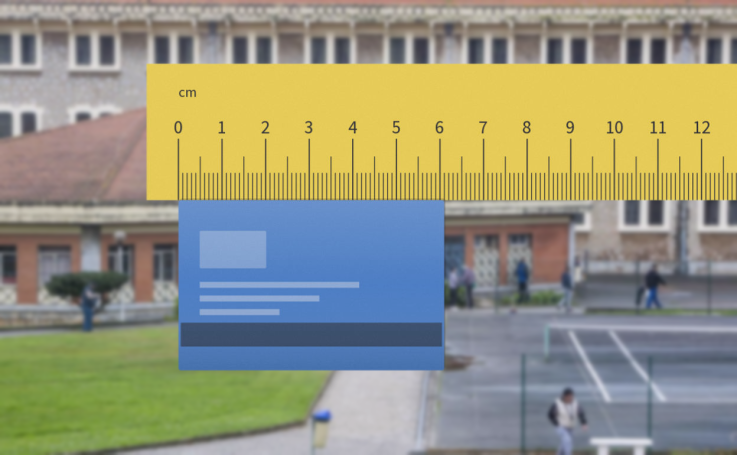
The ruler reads 6.1; cm
